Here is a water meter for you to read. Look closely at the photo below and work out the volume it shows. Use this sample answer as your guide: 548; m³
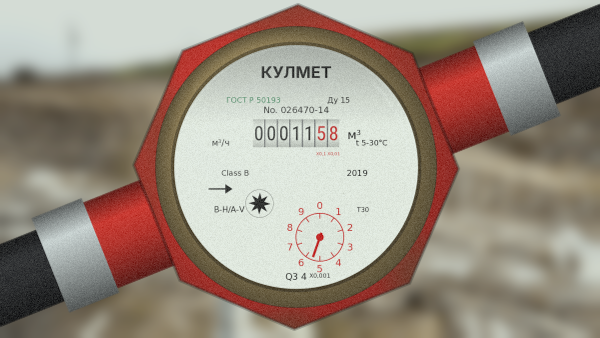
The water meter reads 11.585; m³
